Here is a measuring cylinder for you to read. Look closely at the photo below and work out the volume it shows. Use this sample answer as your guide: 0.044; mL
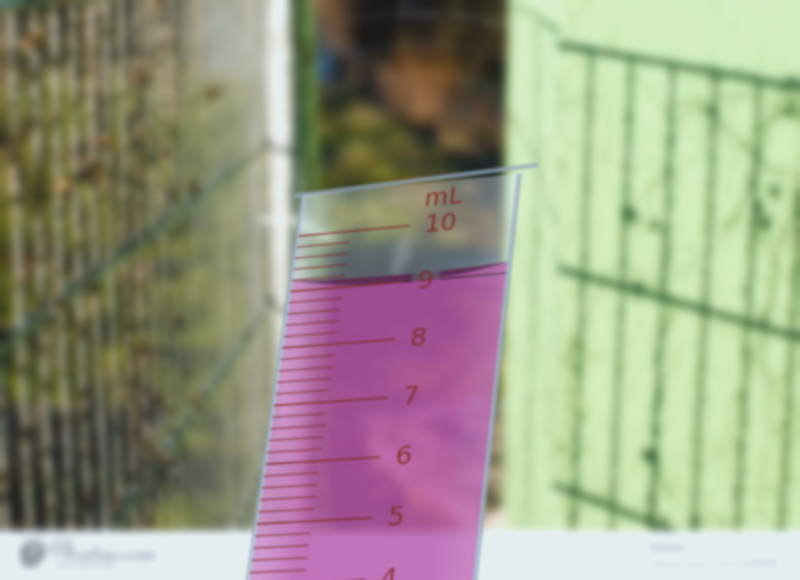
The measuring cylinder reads 9; mL
